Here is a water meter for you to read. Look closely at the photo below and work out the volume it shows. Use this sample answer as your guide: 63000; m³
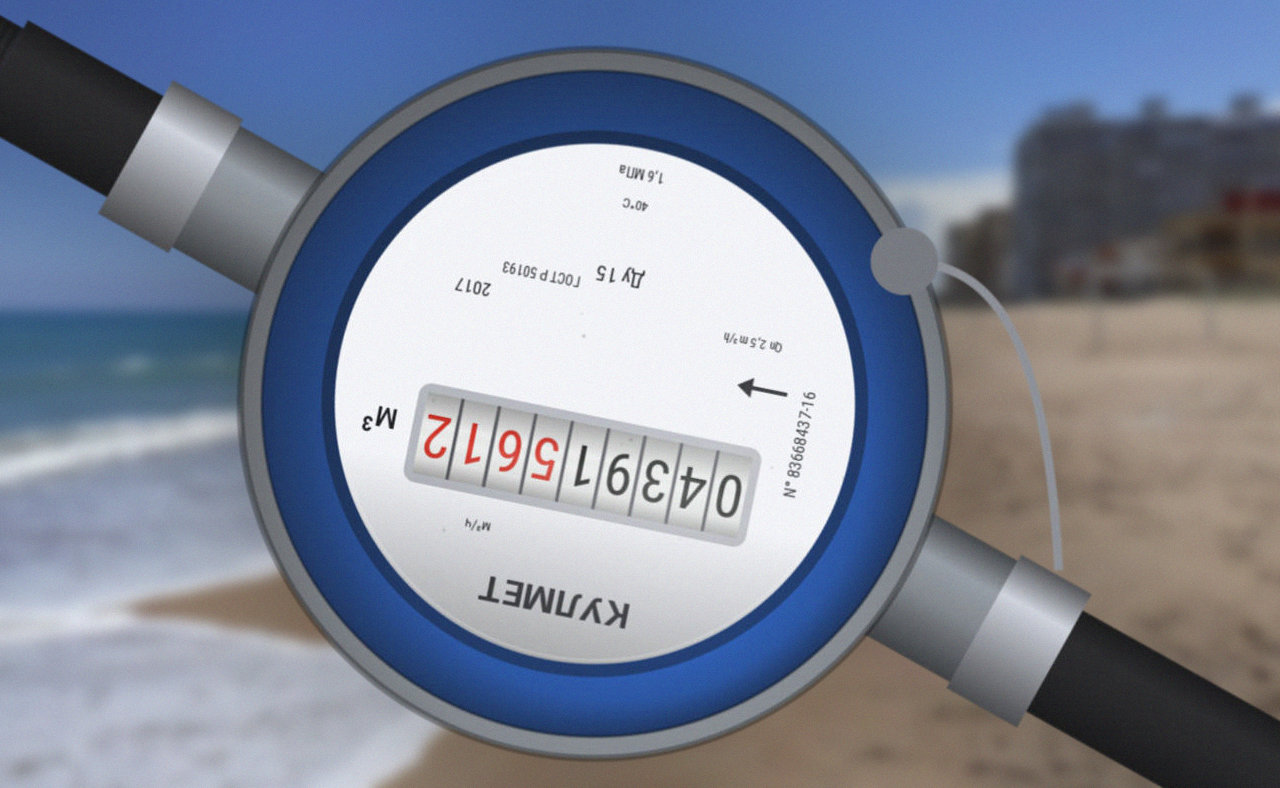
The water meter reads 4391.5612; m³
